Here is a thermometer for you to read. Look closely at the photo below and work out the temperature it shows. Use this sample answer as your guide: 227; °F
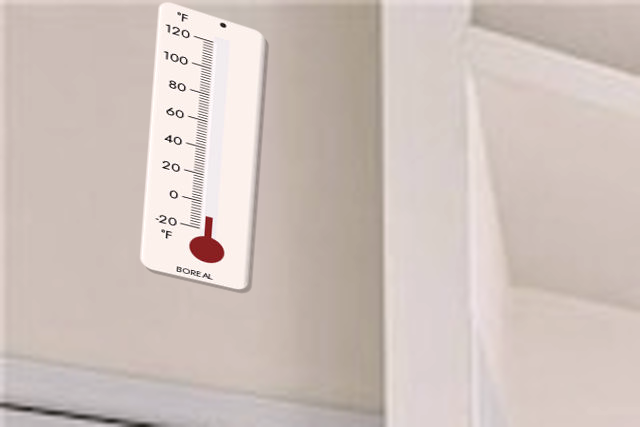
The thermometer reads -10; °F
